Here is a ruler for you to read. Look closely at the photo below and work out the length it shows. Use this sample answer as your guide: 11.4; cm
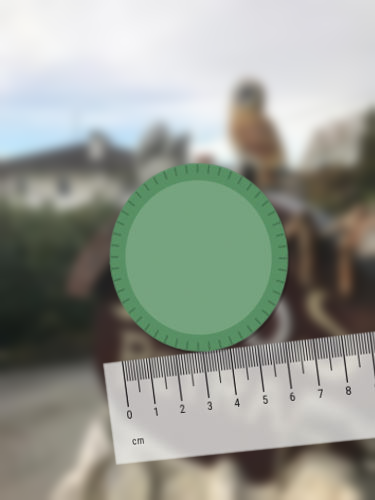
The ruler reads 6.5; cm
